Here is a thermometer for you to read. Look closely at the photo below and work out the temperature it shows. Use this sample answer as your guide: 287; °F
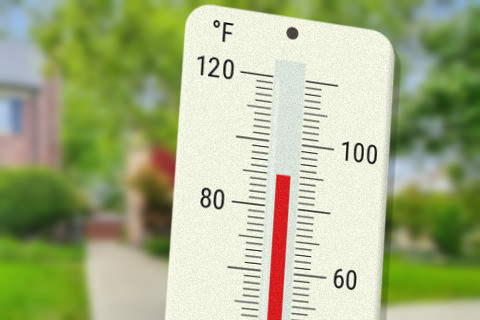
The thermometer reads 90; °F
